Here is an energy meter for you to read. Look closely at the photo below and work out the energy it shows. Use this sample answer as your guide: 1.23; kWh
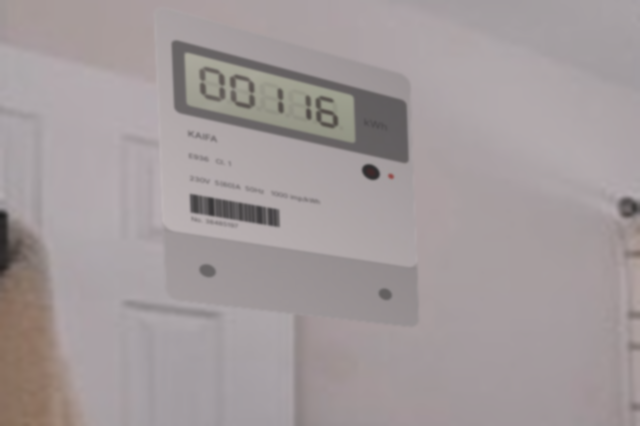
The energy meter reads 116; kWh
